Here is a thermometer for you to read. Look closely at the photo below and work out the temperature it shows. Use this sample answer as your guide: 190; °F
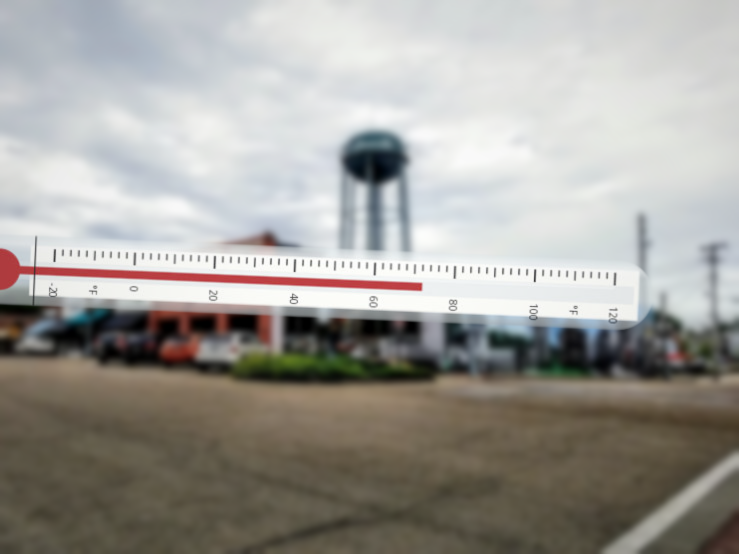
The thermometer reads 72; °F
